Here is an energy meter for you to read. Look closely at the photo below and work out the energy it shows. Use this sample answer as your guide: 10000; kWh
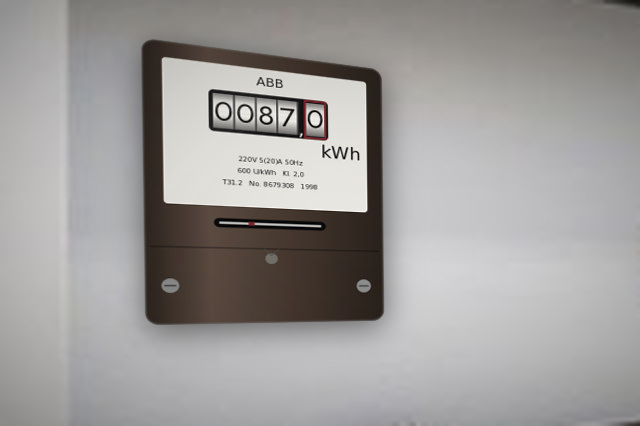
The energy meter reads 87.0; kWh
